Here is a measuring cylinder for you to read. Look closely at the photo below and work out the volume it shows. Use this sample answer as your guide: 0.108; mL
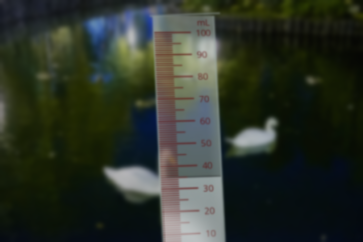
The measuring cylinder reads 35; mL
